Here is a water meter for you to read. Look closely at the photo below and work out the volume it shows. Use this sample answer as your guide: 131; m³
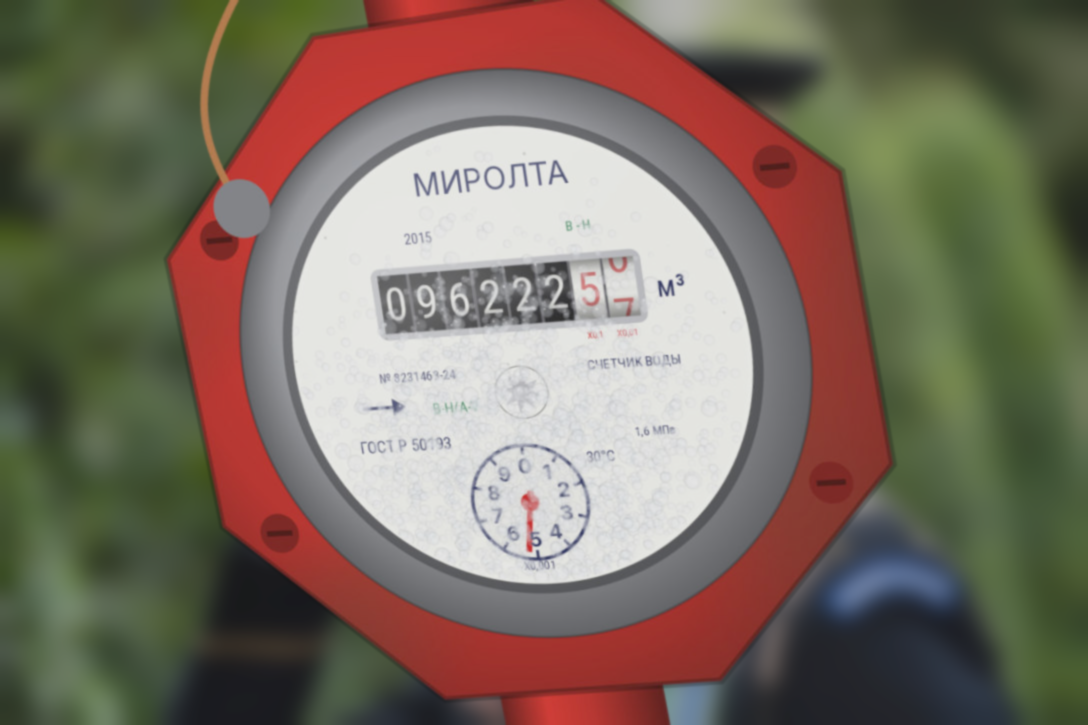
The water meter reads 96222.565; m³
